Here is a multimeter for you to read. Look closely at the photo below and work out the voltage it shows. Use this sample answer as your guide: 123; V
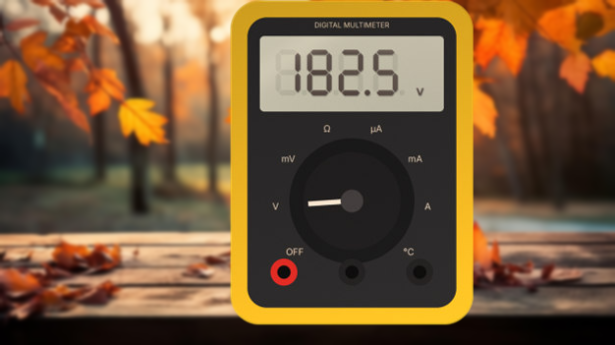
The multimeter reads 182.5; V
